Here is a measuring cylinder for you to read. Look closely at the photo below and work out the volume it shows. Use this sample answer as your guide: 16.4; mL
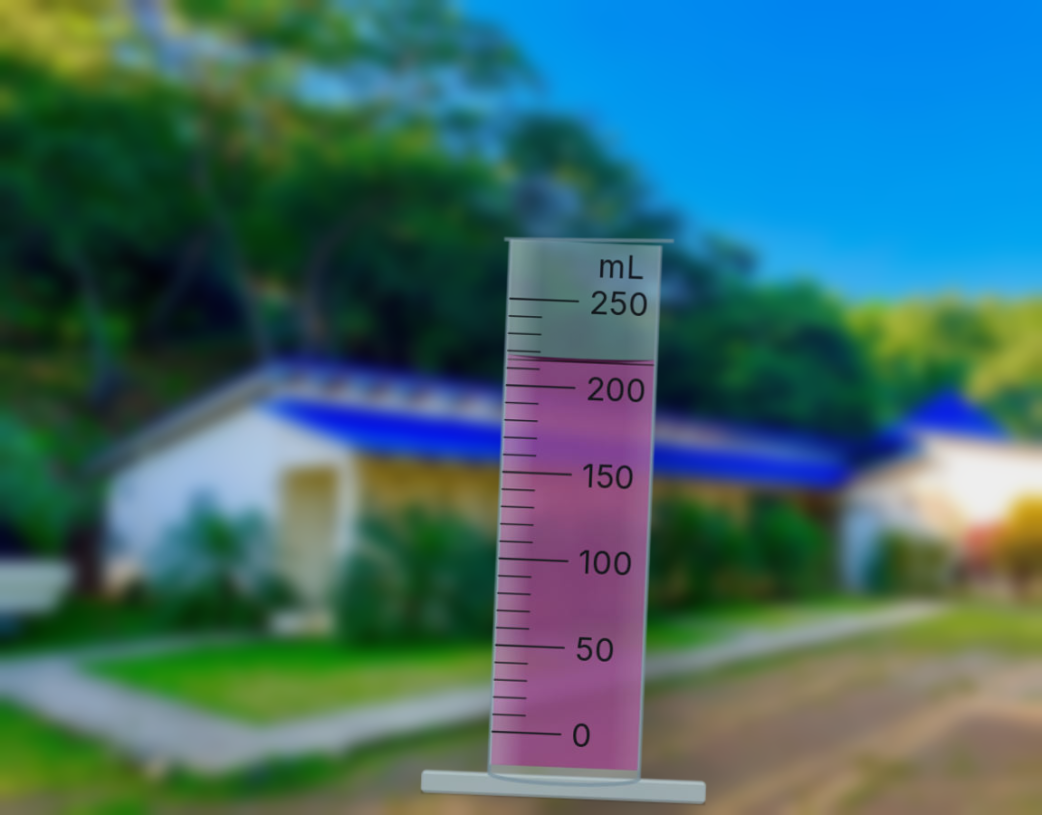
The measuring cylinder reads 215; mL
